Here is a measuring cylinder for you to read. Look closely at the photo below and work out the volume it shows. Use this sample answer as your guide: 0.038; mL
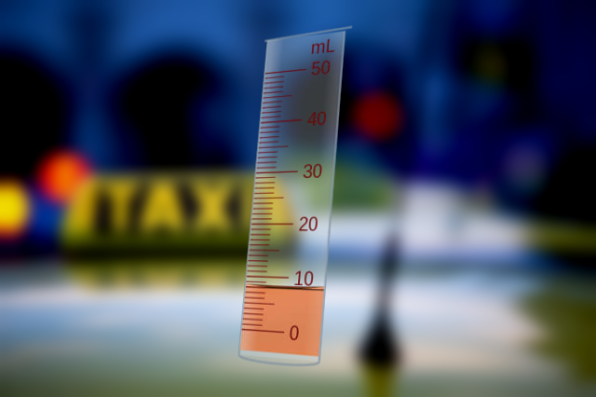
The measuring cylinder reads 8; mL
